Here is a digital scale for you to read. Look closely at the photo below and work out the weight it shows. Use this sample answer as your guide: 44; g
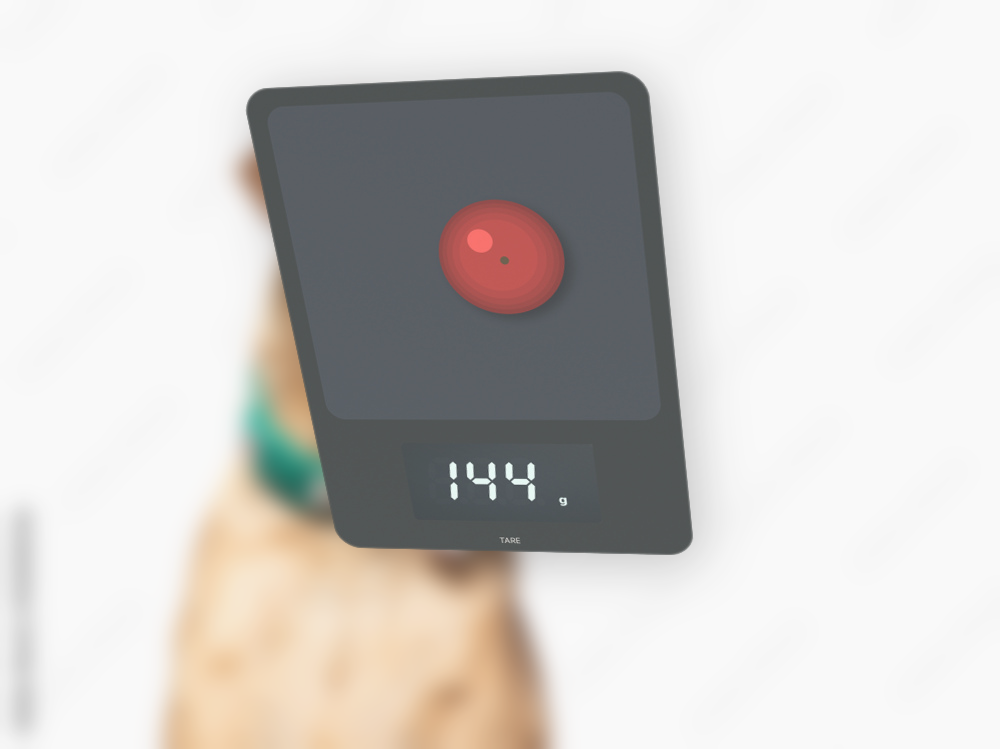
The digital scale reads 144; g
